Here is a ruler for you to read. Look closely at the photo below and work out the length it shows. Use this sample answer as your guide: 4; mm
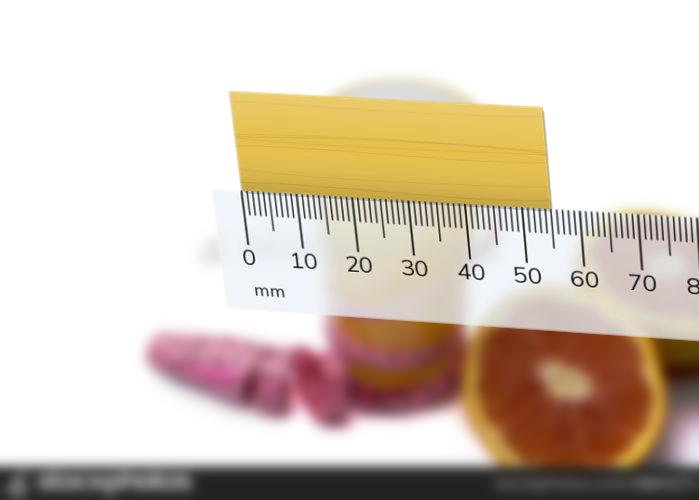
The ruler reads 55; mm
